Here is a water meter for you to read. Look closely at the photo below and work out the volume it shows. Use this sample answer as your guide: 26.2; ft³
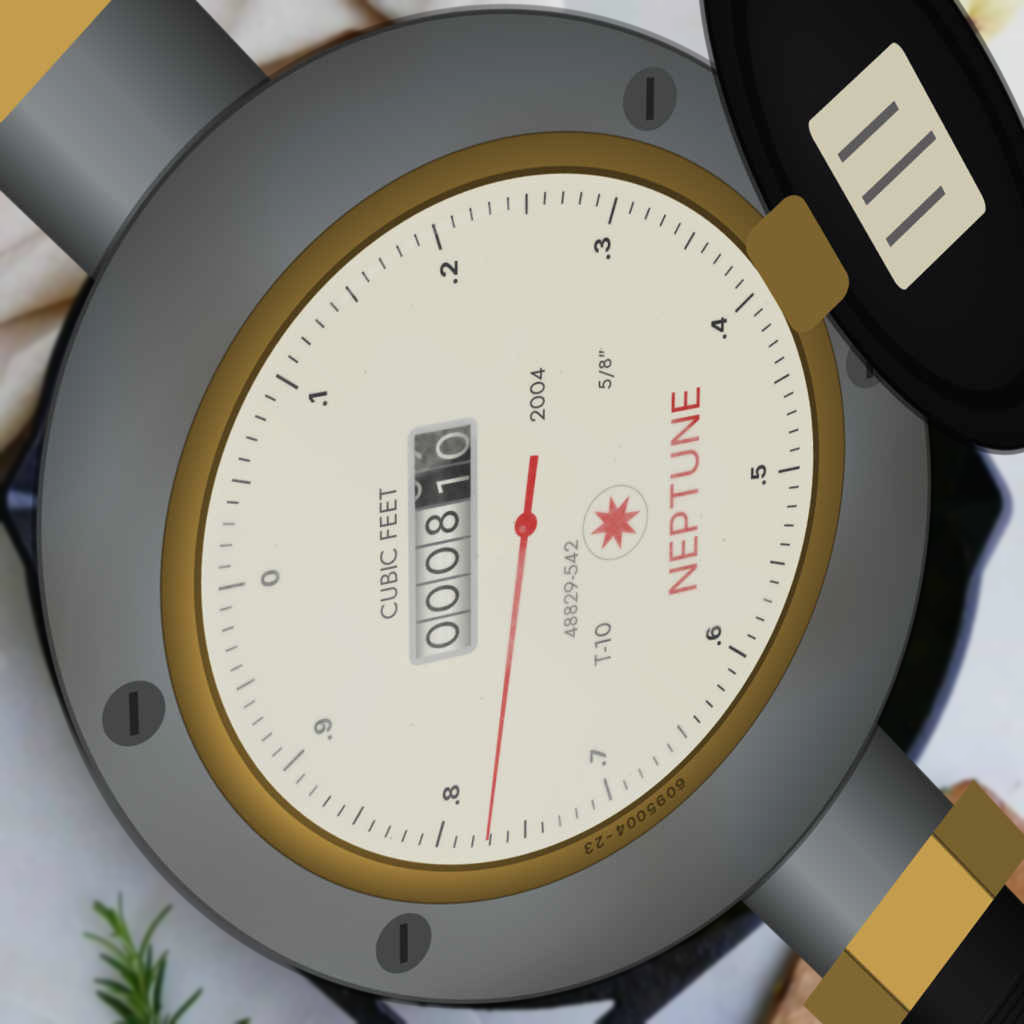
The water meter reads 809.77; ft³
